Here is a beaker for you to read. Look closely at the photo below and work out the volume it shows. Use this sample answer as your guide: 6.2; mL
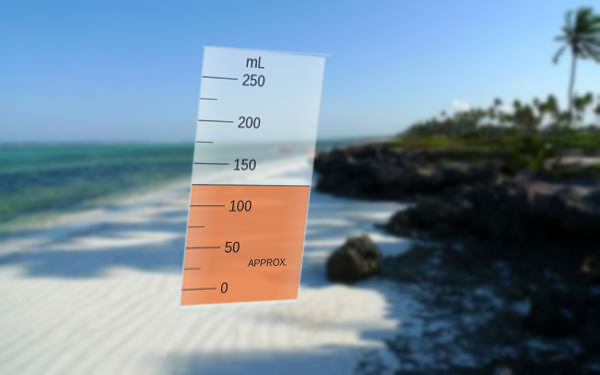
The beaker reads 125; mL
